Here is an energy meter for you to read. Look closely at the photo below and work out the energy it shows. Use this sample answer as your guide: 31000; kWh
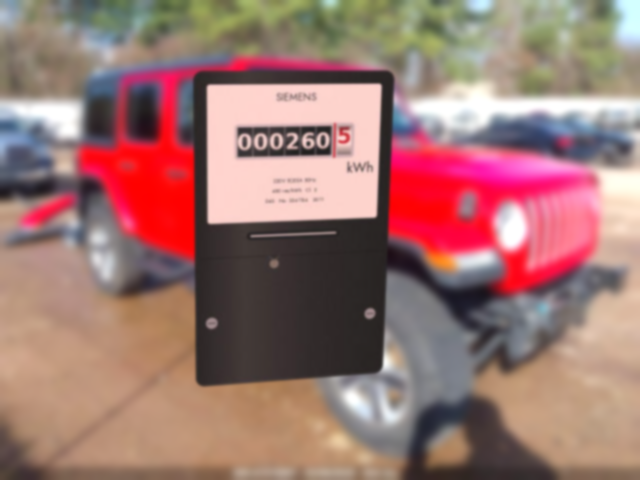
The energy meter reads 260.5; kWh
